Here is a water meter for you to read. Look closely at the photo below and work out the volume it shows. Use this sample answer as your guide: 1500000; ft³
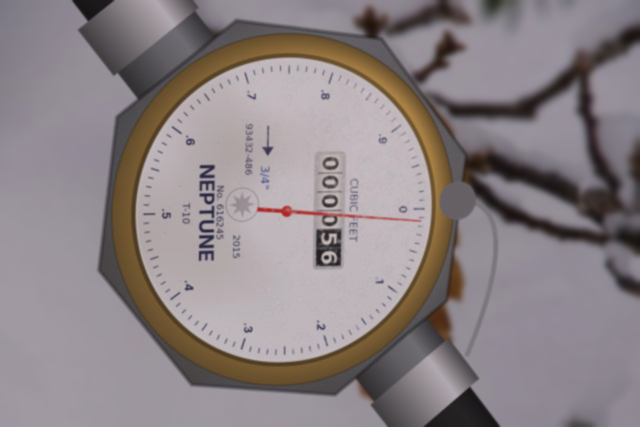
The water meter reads 56.01; ft³
